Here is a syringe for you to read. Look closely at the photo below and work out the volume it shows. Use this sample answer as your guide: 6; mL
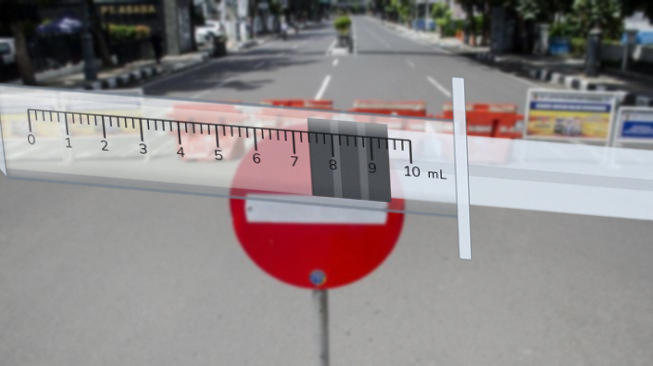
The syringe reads 7.4; mL
